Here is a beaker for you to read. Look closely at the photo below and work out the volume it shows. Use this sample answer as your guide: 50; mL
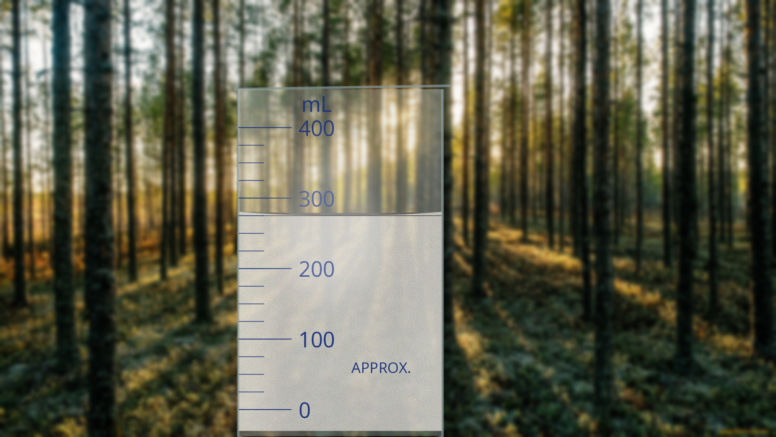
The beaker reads 275; mL
